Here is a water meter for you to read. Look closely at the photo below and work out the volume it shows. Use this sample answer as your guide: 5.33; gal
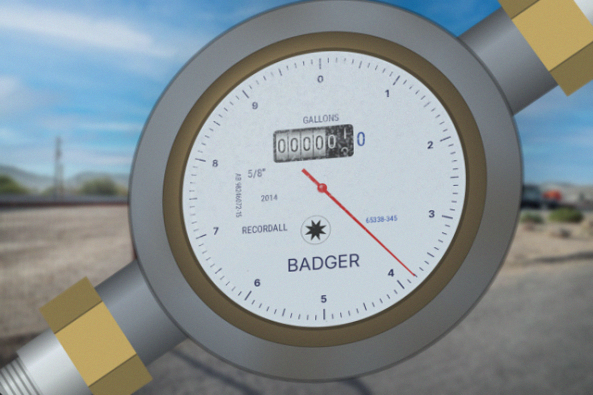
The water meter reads 13.8; gal
